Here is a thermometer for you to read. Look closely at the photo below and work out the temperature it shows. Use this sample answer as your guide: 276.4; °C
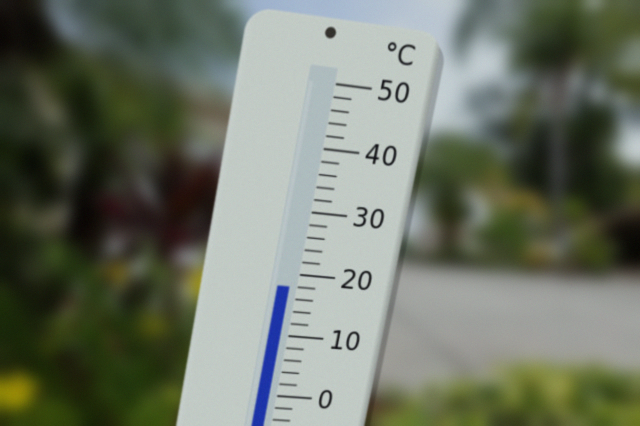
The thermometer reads 18; °C
